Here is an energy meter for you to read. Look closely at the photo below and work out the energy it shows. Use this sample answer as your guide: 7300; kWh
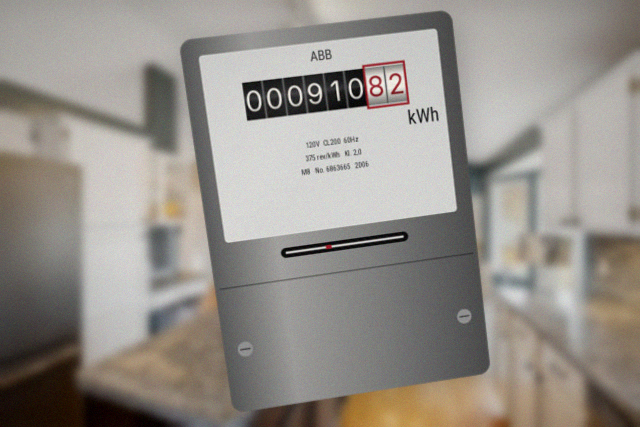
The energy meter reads 910.82; kWh
